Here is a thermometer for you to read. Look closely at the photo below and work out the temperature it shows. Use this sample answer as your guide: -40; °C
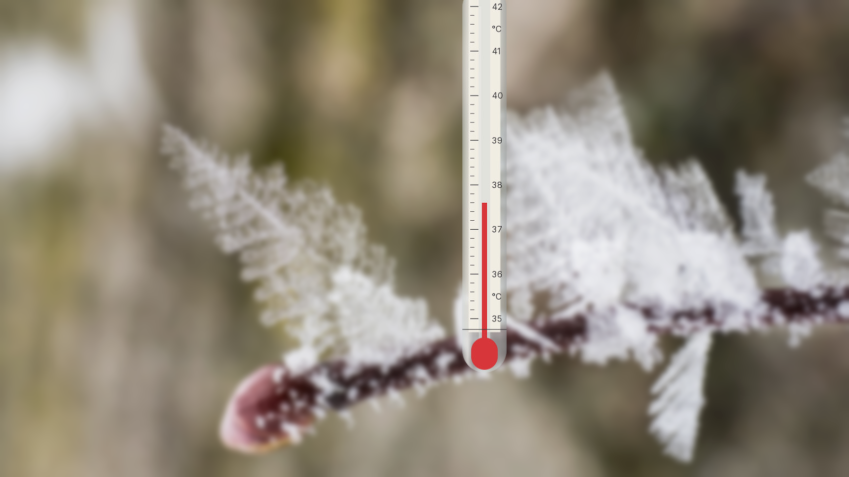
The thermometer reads 37.6; °C
